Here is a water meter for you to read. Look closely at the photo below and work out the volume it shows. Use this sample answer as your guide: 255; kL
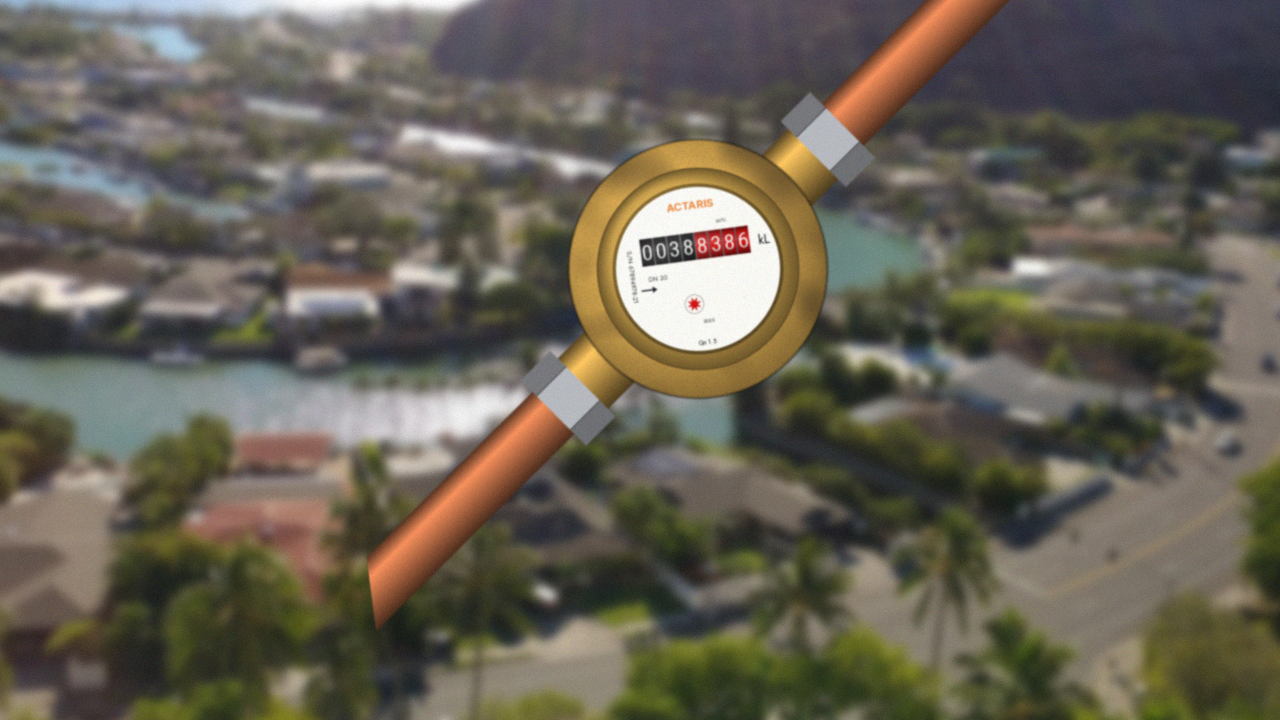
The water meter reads 38.8386; kL
